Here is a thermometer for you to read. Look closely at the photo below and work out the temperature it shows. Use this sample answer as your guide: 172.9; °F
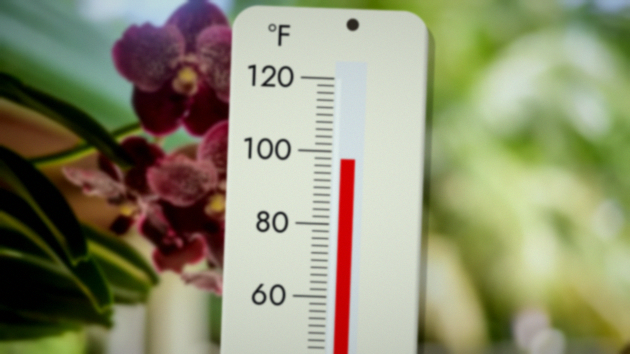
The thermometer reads 98; °F
